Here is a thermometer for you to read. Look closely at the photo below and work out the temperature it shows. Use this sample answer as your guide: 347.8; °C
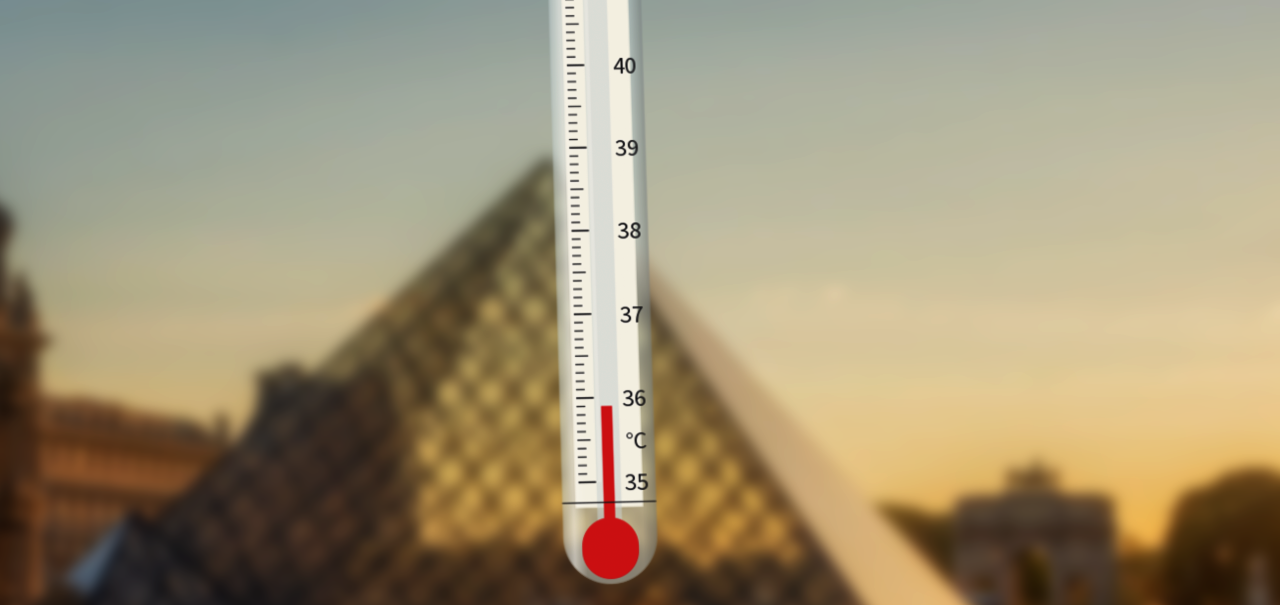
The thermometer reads 35.9; °C
